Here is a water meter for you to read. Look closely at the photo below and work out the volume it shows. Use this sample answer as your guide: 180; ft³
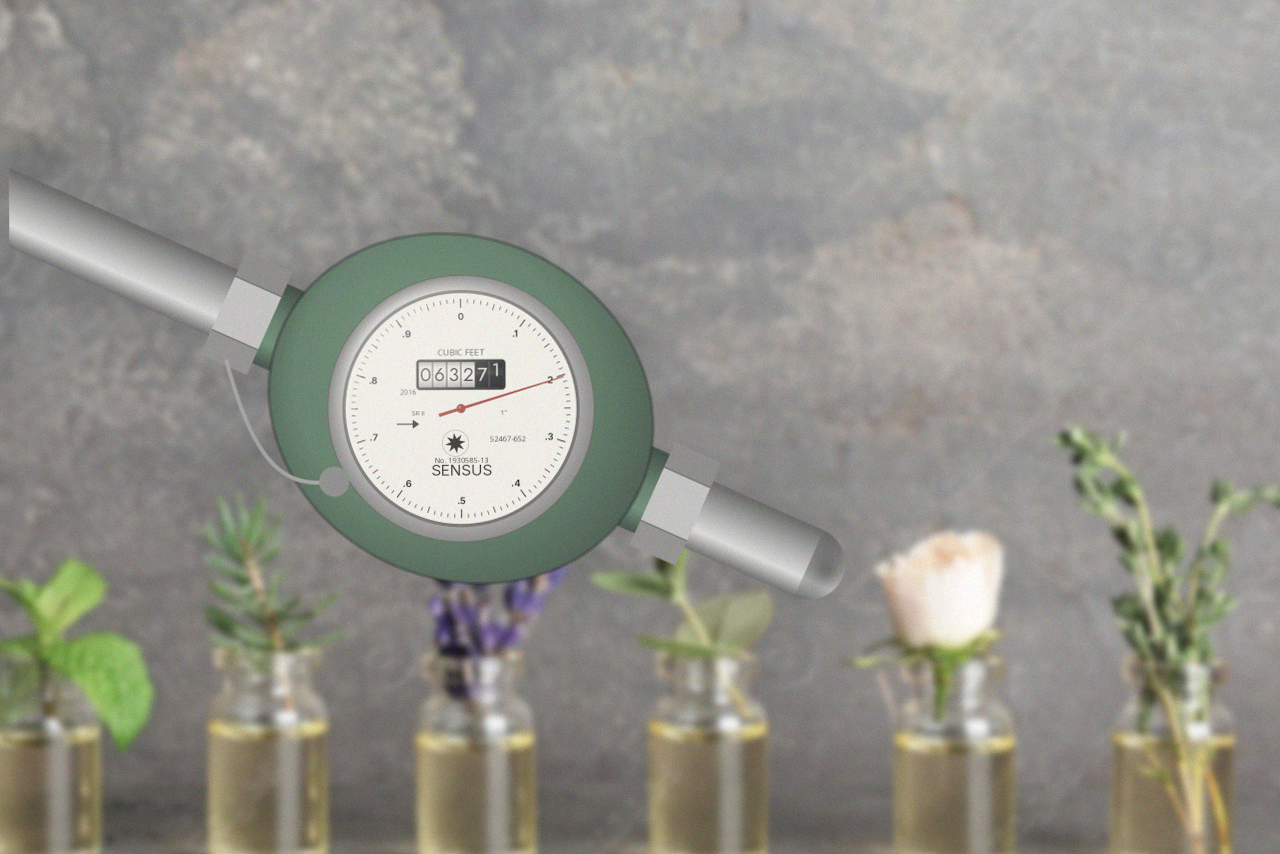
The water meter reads 63271.20; ft³
